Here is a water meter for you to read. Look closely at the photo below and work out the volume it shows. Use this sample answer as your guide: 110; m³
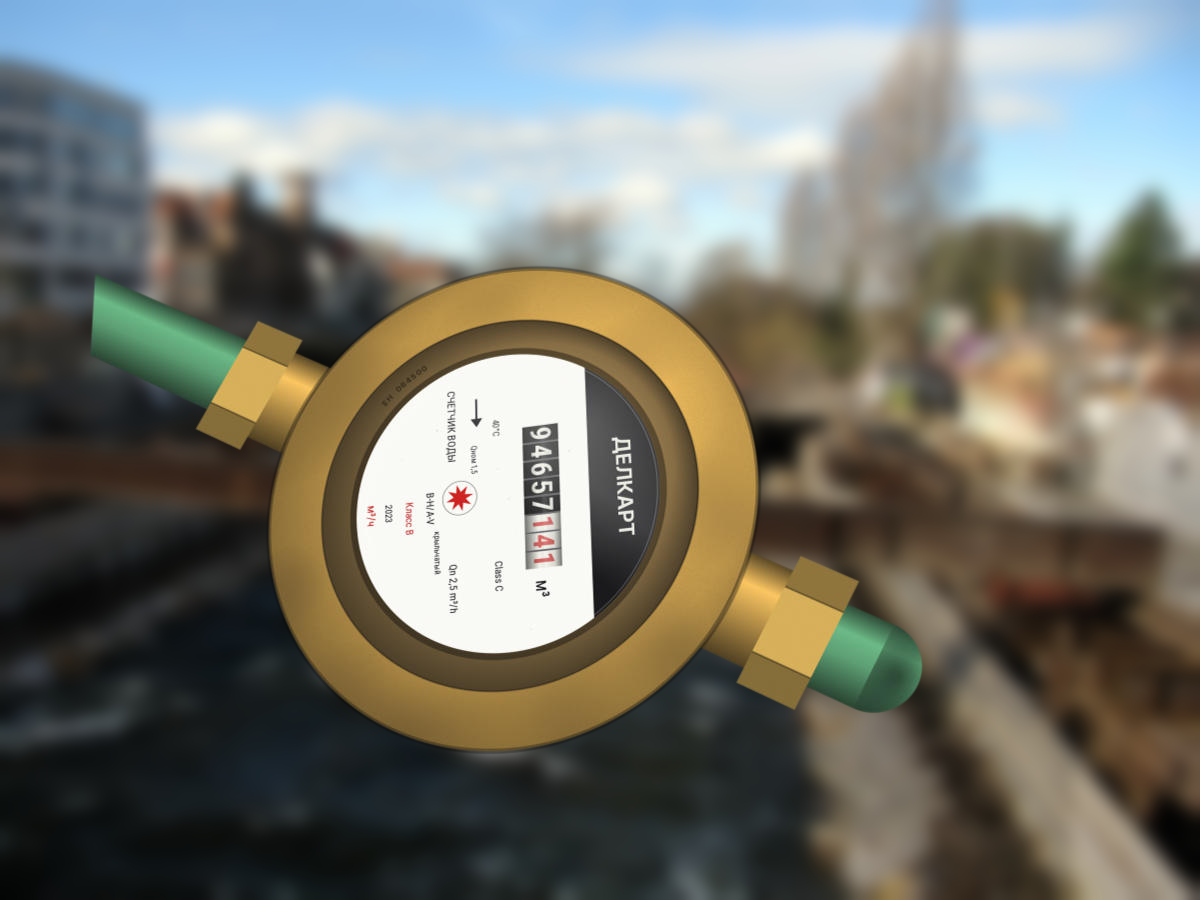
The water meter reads 94657.141; m³
